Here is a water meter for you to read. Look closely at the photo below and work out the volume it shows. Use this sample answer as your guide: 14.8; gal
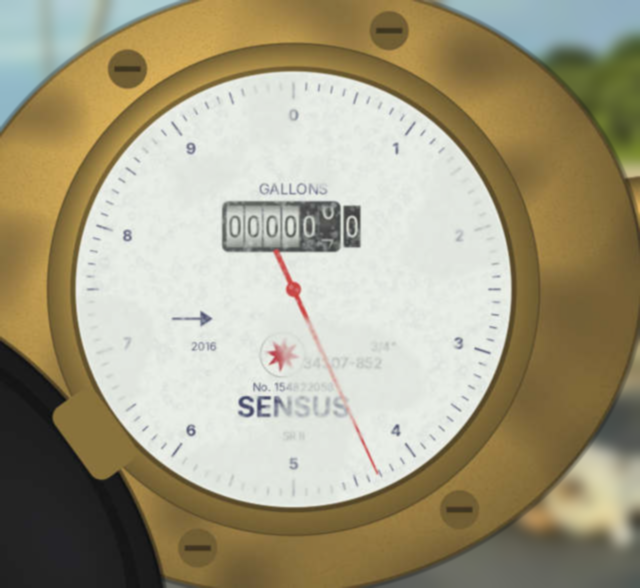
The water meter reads 64.3; gal
